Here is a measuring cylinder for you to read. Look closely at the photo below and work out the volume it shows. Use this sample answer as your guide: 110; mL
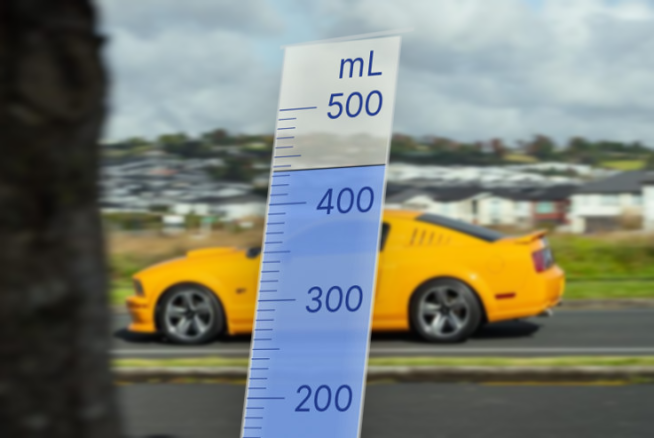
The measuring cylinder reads 435; mL
